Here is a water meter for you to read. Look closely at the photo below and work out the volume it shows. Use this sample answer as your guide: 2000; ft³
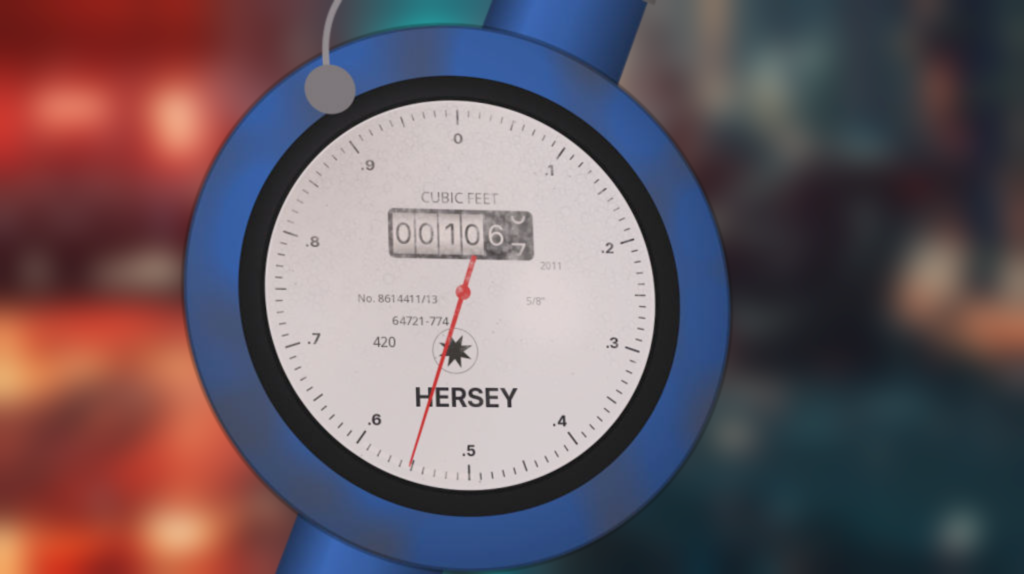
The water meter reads 1066.55; ft³
